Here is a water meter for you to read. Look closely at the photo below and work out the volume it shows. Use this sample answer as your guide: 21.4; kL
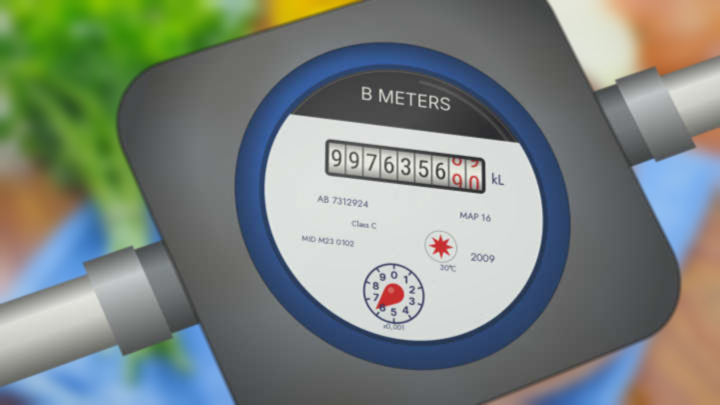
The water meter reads 9976356.896; kL
